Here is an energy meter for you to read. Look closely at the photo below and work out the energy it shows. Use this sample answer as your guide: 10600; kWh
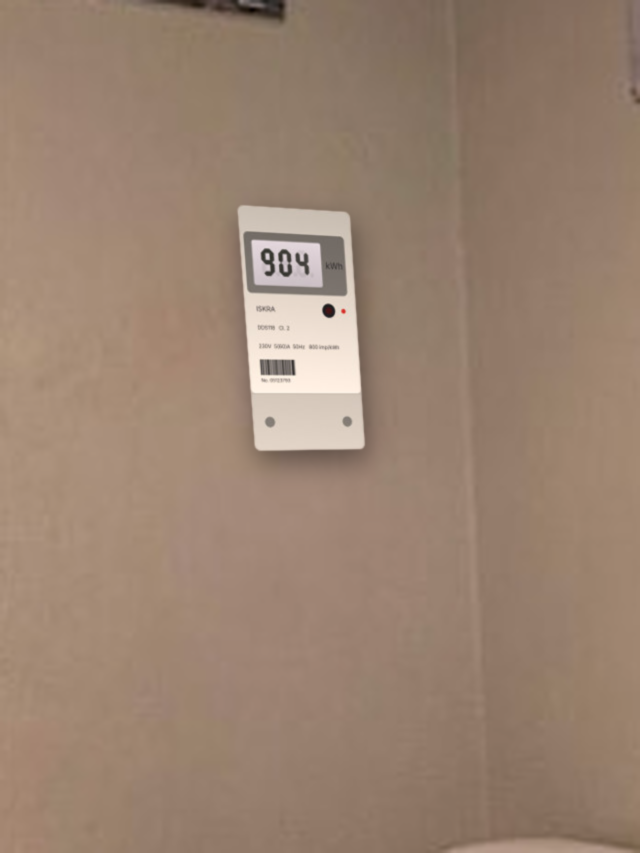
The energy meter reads 904; kWh
